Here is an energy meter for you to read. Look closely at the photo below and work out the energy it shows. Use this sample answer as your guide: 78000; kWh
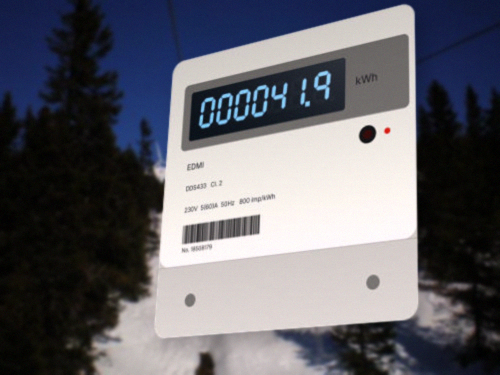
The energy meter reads 41.9; kWh
